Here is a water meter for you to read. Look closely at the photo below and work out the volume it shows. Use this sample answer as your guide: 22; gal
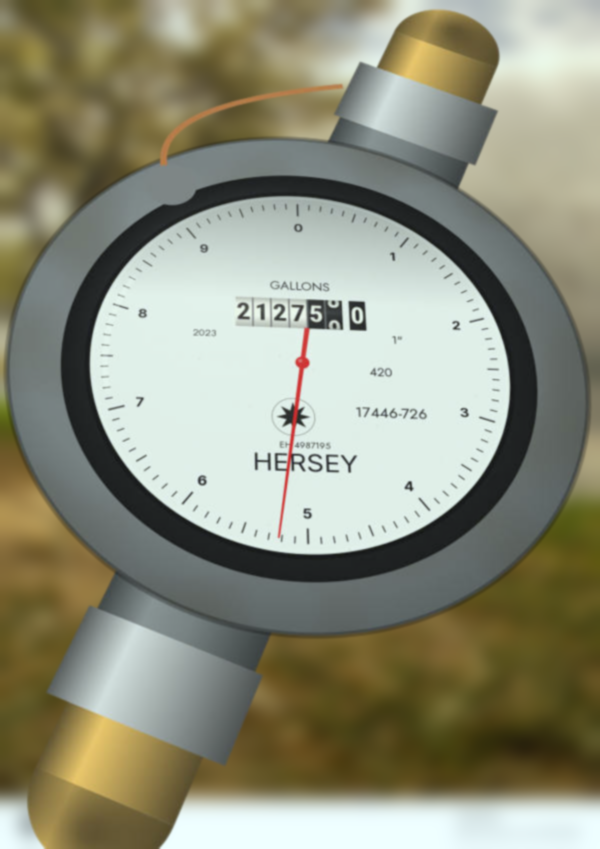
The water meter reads 2127585.2; gal
